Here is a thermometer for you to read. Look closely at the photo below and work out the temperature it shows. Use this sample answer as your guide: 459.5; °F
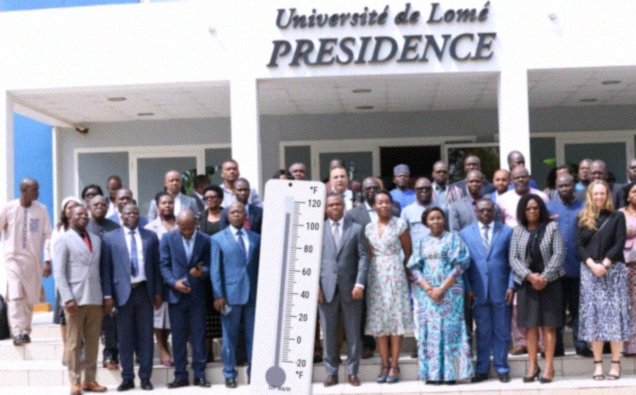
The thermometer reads 110; °F
